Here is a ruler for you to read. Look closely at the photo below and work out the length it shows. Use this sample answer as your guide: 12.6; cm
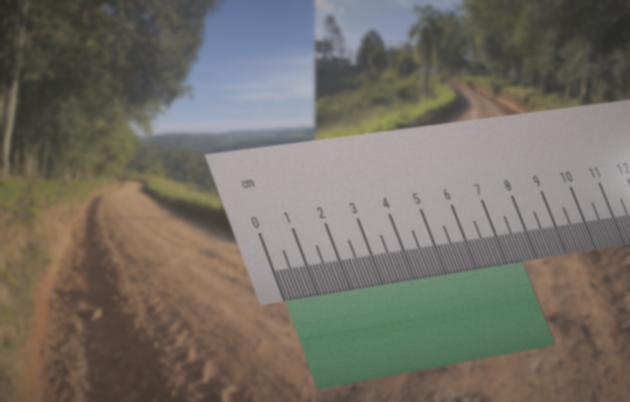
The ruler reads 7.5; cm
